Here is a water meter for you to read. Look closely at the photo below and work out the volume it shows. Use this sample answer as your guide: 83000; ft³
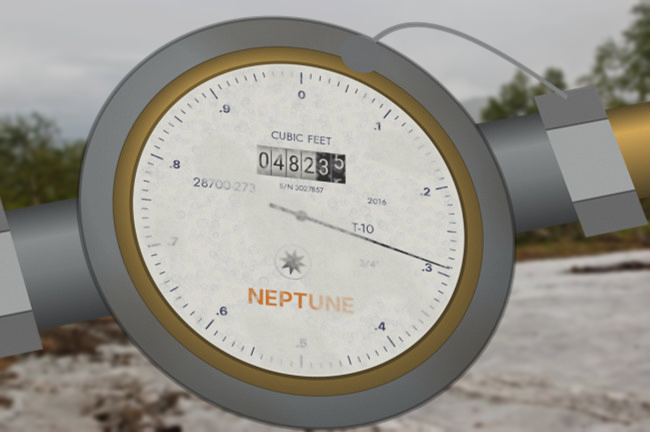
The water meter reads 48235.29; ft³
